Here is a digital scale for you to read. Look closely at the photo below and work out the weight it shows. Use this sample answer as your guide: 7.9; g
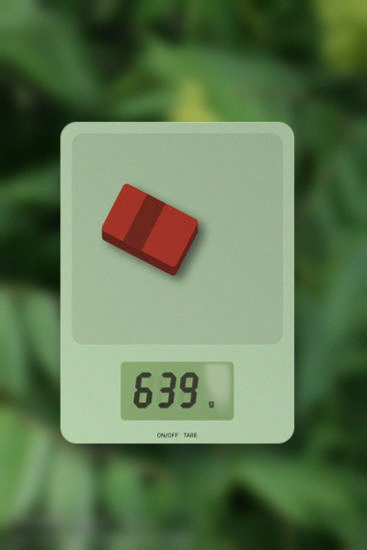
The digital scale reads 639; g
